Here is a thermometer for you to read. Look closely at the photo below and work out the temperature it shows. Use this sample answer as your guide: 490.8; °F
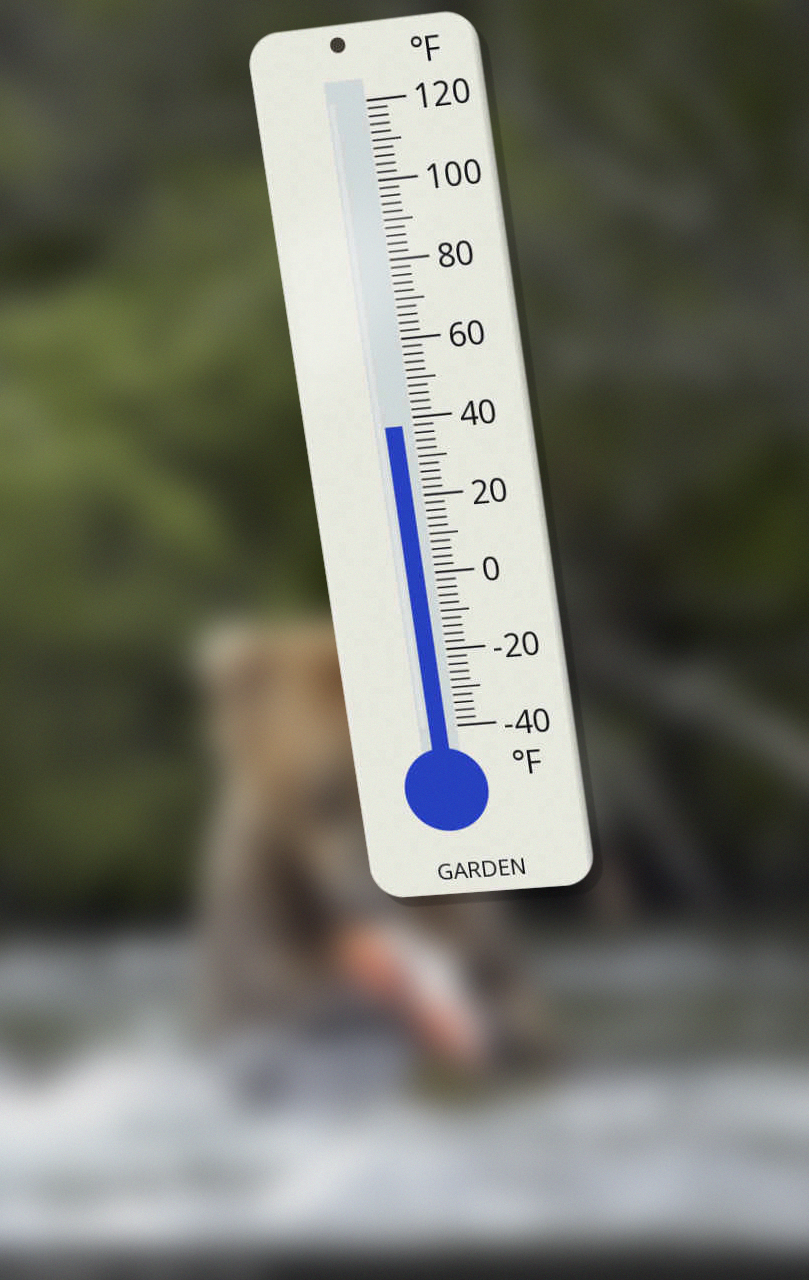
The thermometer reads 38; °F
